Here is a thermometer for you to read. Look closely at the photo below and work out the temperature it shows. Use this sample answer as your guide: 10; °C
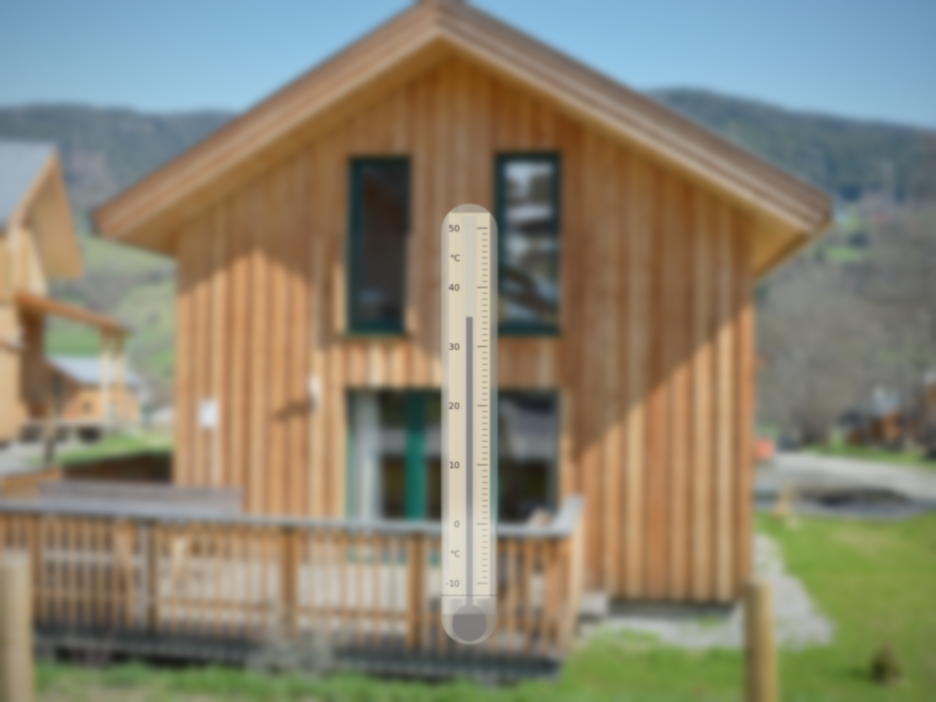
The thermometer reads 35; °C
